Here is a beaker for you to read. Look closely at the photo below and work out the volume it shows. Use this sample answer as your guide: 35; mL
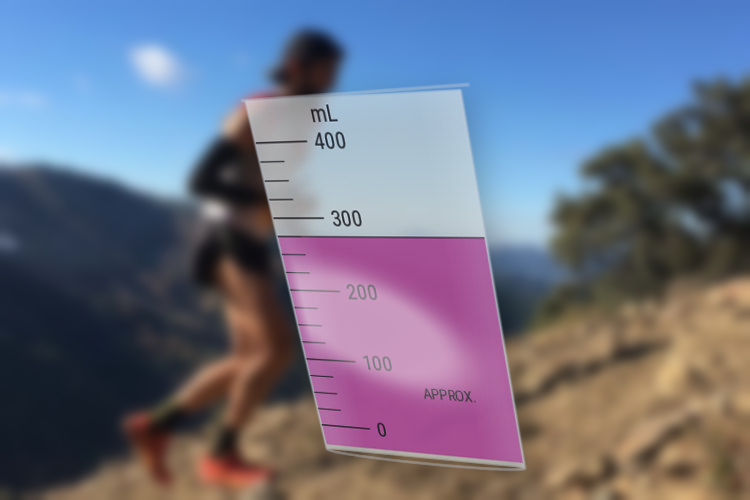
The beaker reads 275; mL
